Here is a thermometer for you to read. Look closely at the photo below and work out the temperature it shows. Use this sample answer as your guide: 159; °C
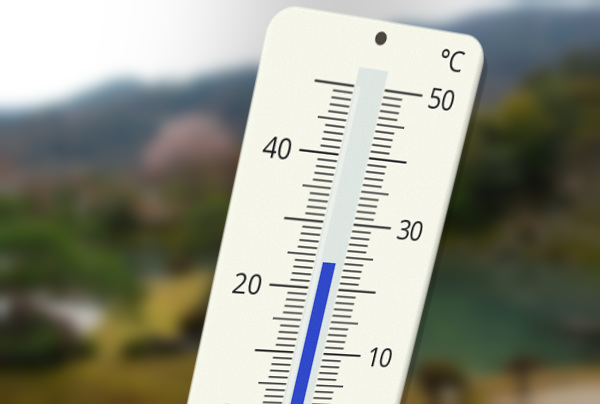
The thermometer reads 24; °C
